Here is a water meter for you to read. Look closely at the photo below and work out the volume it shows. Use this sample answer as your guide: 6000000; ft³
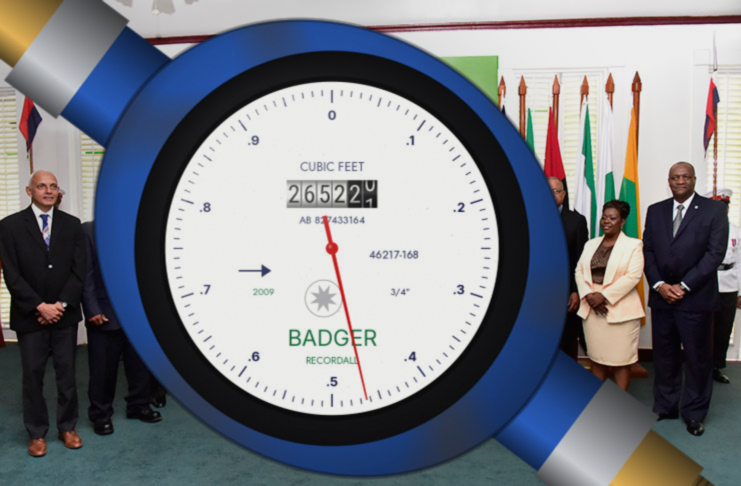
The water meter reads 265220.46; ft³
